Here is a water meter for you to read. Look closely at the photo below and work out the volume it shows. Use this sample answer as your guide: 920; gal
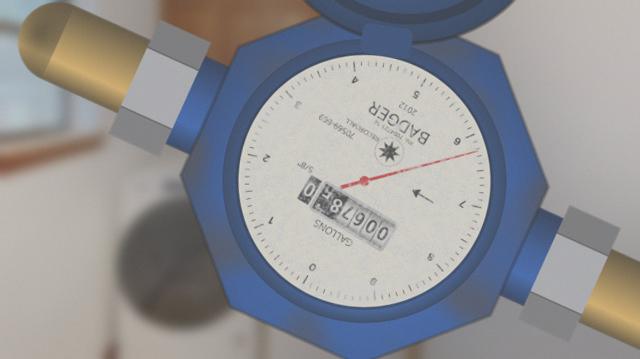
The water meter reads 67846.2; gal
